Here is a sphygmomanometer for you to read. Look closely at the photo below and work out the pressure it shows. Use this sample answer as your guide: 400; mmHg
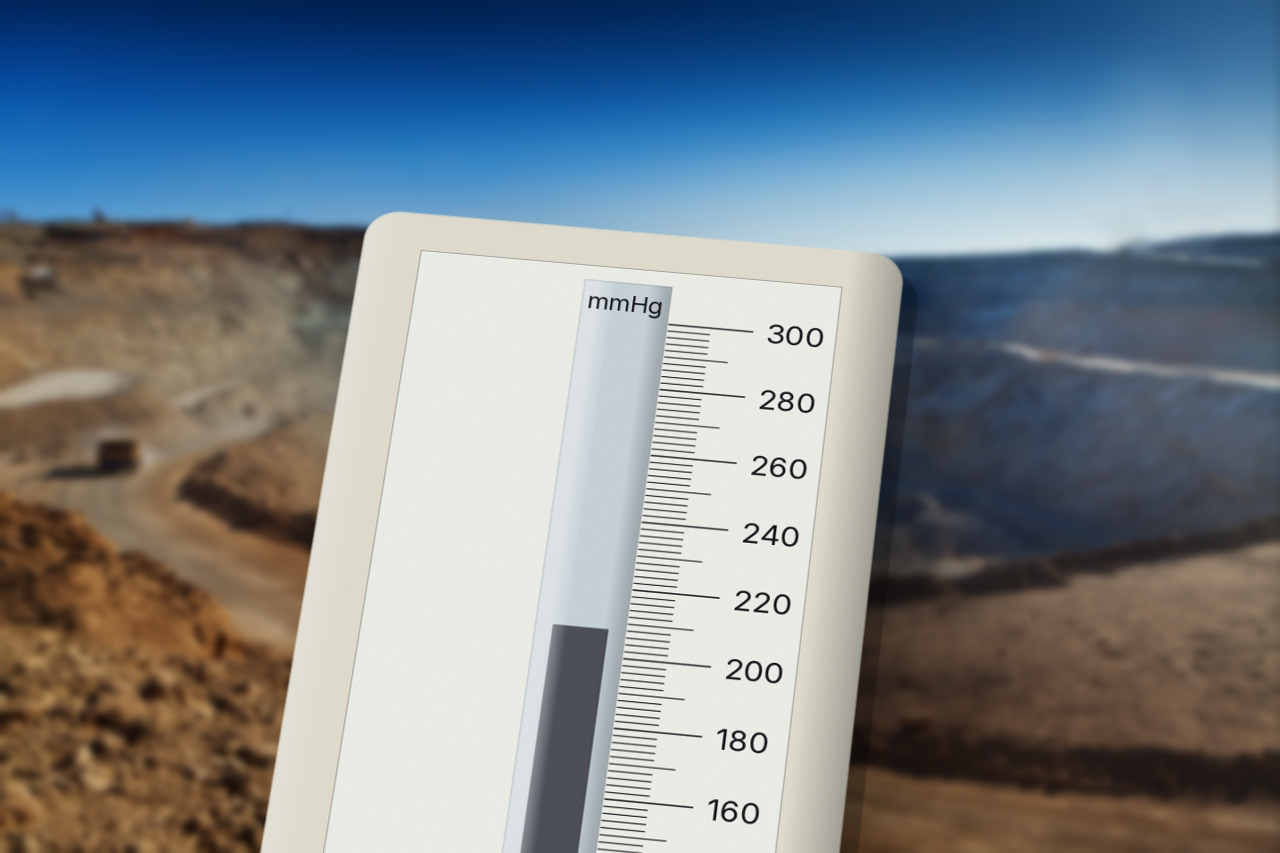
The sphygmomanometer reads 208; mmHg
